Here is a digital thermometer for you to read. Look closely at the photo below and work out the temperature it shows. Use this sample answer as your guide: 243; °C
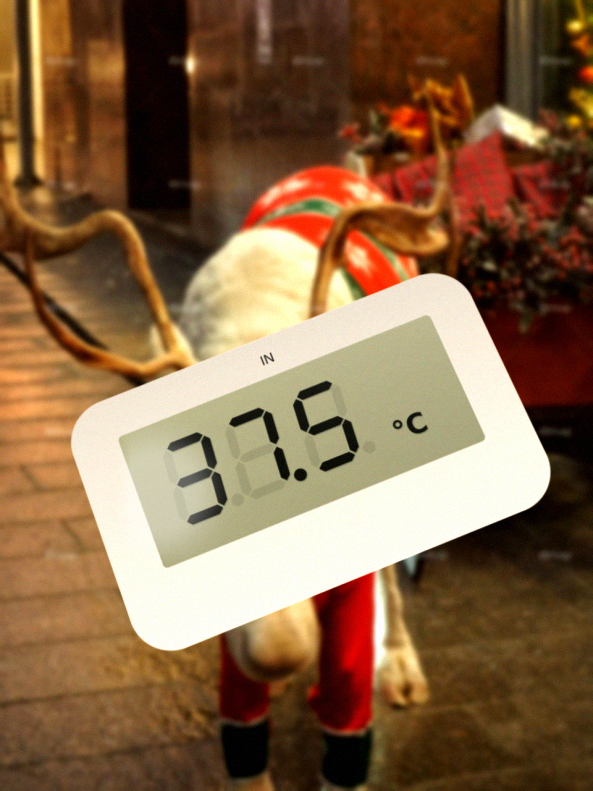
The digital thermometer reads 37.5; °C
